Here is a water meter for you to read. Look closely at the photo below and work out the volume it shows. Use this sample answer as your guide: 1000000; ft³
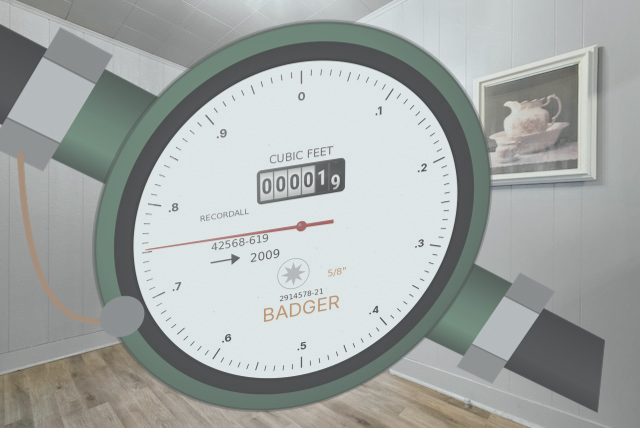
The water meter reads 18.75; ft³
